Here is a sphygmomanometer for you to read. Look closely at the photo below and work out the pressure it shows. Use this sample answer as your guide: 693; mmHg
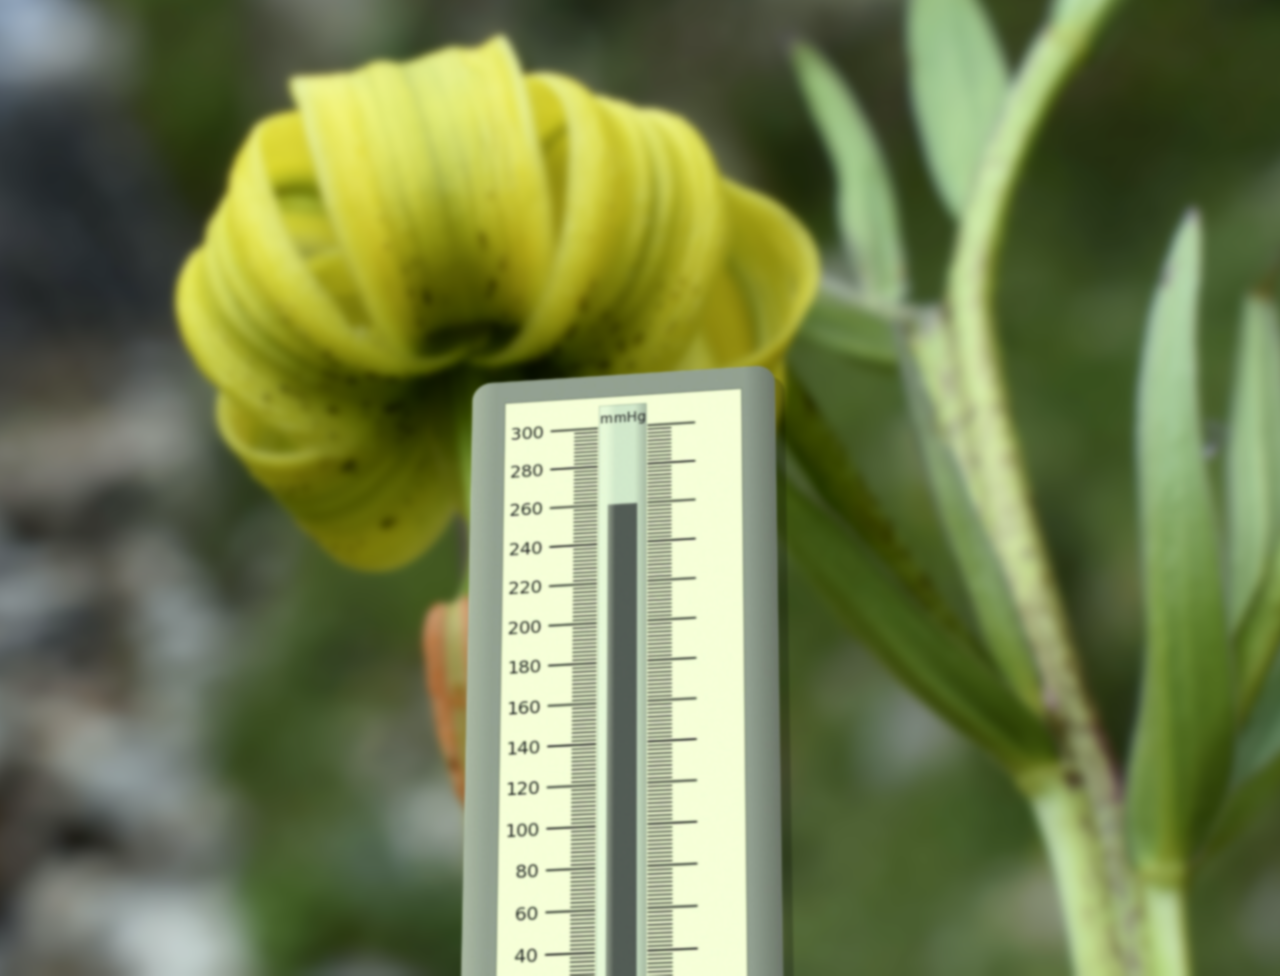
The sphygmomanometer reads 260; mmHg
